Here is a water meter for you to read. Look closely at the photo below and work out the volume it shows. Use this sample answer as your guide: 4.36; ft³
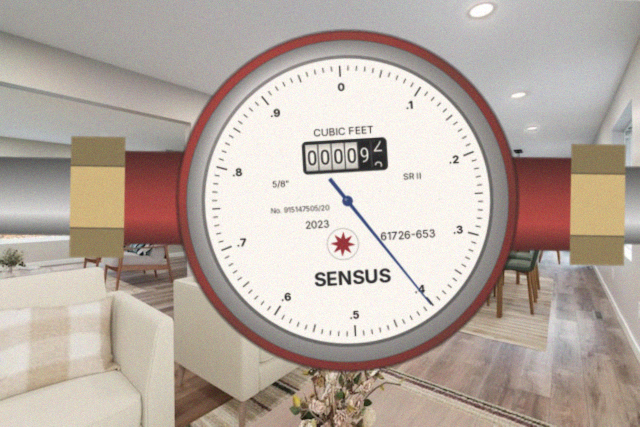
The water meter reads 92.40; ft³
